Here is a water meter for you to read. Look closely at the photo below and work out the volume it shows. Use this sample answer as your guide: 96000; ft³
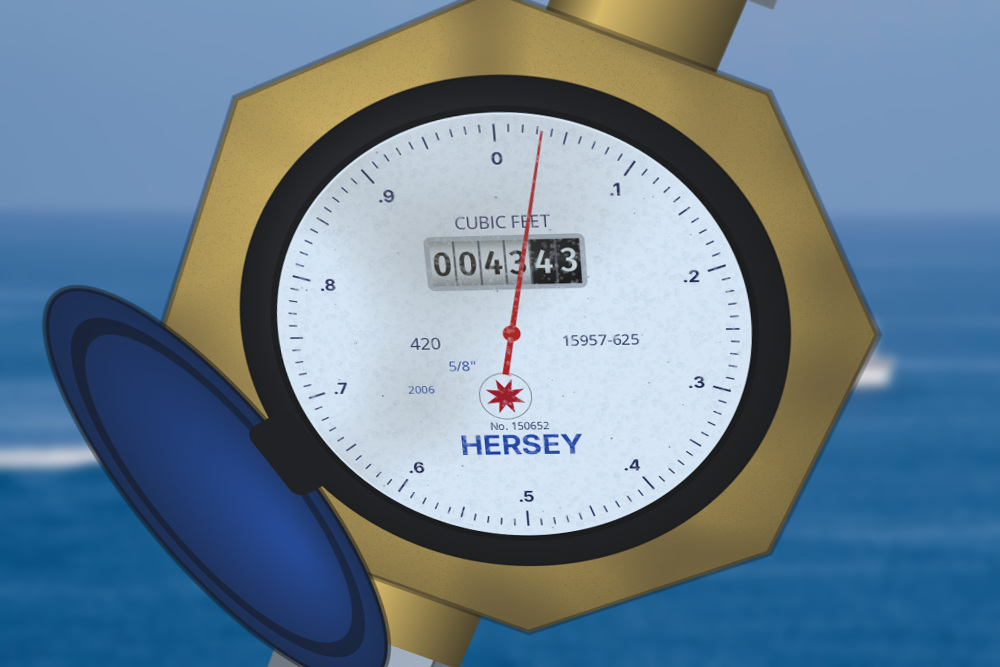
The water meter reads 4343.03; ft³
